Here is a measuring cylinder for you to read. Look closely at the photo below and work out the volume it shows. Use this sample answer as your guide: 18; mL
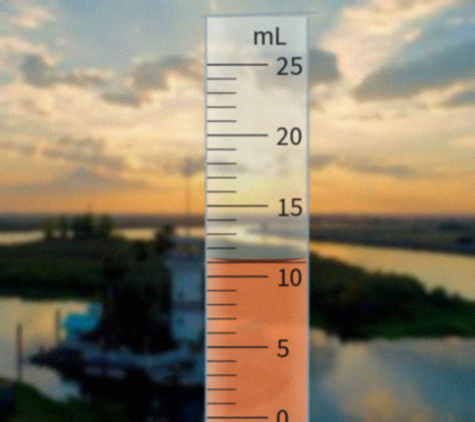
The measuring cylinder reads 11; mL
